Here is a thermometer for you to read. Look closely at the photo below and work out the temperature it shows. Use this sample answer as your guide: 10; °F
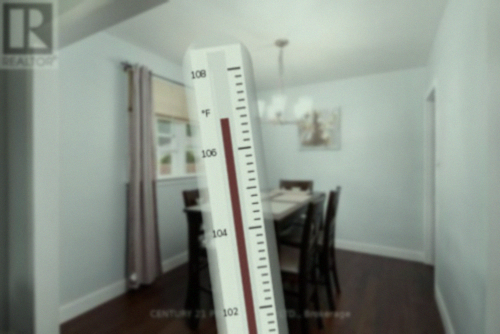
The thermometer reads 106.8; °F
